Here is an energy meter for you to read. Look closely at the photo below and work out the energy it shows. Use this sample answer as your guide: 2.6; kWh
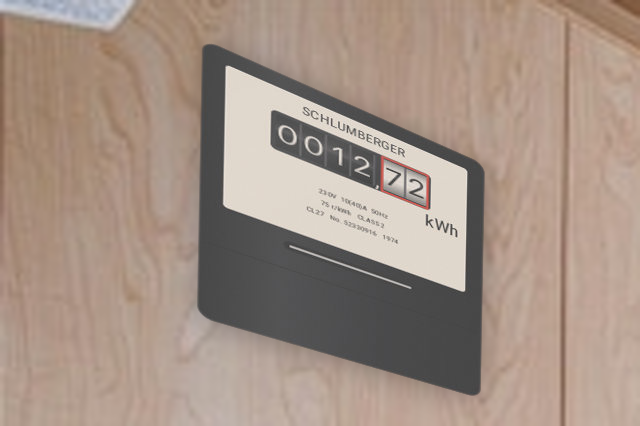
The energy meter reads 12.72; kWh
